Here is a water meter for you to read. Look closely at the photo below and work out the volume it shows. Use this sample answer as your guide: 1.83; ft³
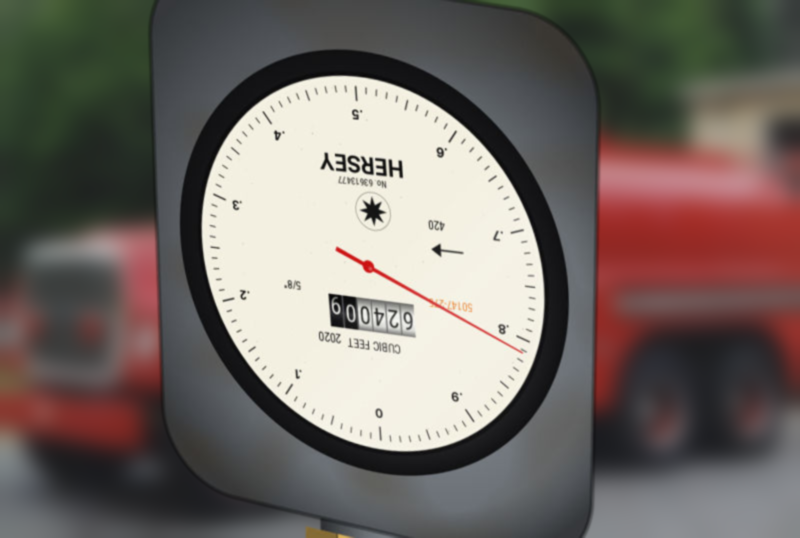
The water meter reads 624008.81; ft³
